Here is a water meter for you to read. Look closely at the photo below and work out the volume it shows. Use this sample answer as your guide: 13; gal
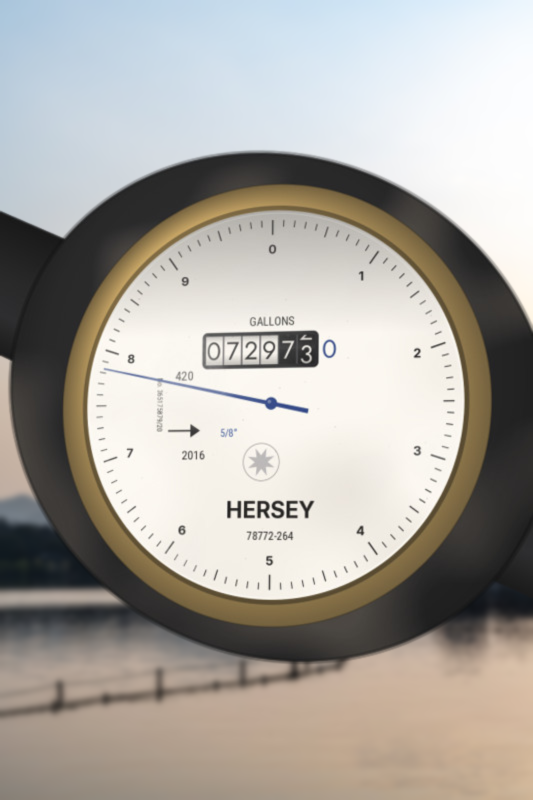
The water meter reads 729727.8; gal
